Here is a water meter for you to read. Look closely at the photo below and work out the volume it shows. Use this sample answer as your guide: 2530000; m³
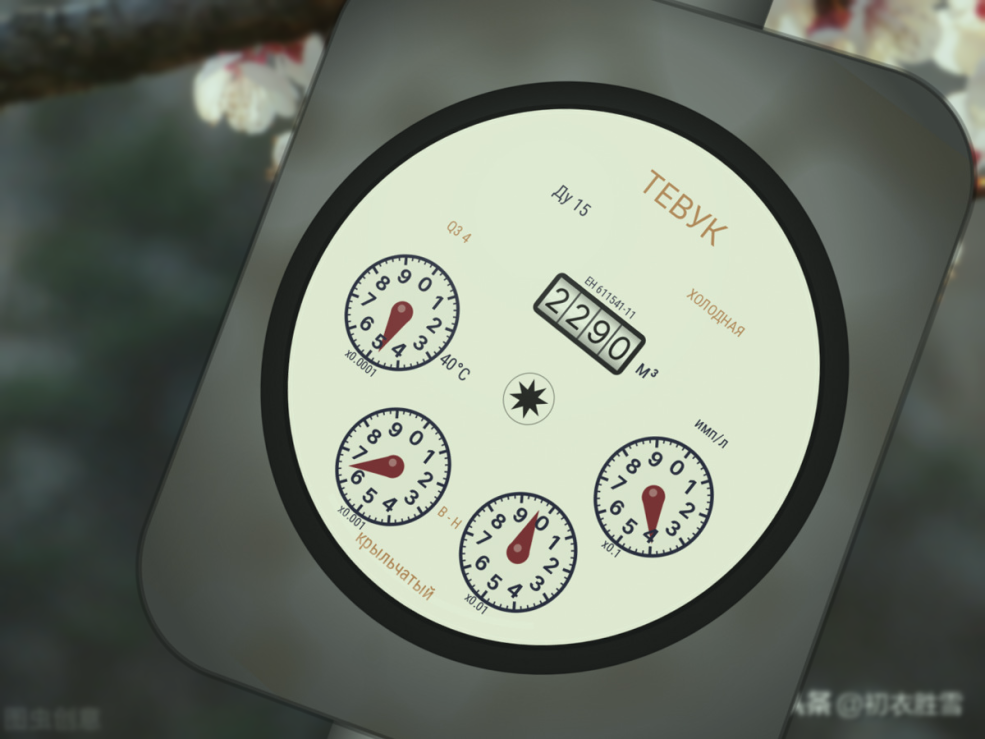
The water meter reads 2290.3964; m³
